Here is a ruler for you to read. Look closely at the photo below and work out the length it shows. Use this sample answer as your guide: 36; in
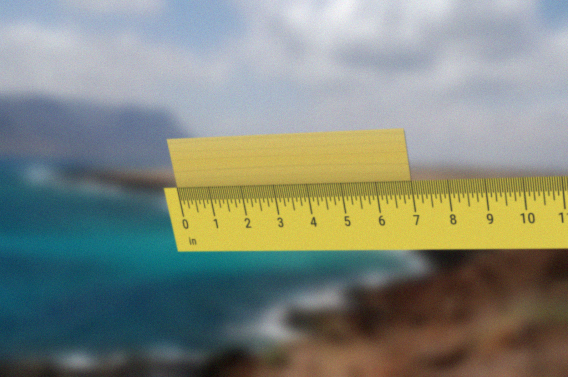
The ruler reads 7; in
